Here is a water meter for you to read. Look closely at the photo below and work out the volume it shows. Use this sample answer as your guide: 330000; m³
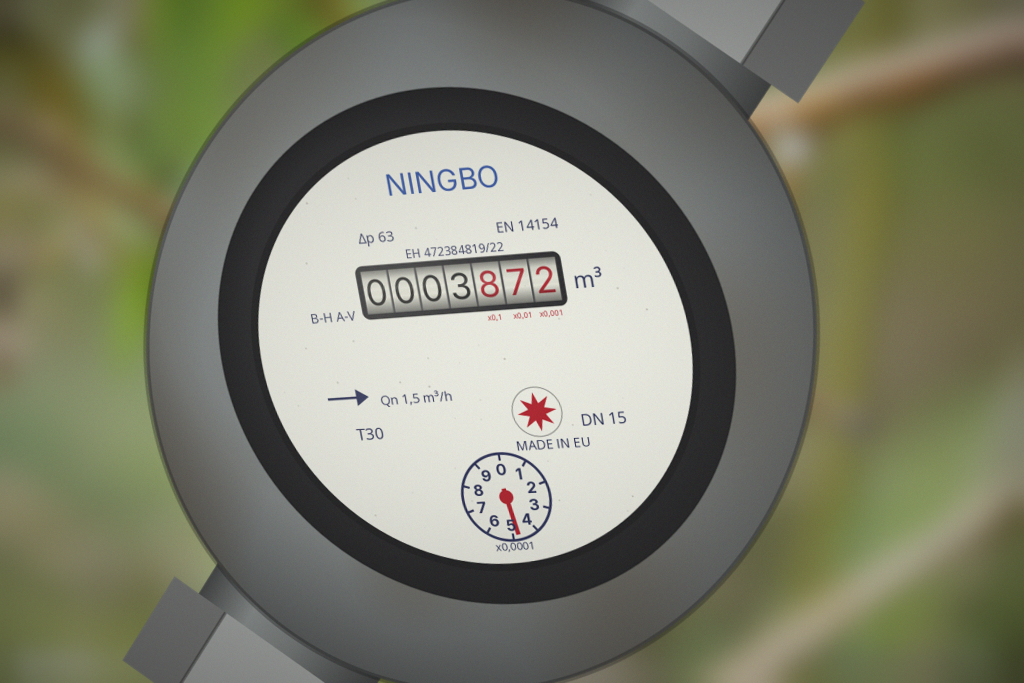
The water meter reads 3.8724; m³
